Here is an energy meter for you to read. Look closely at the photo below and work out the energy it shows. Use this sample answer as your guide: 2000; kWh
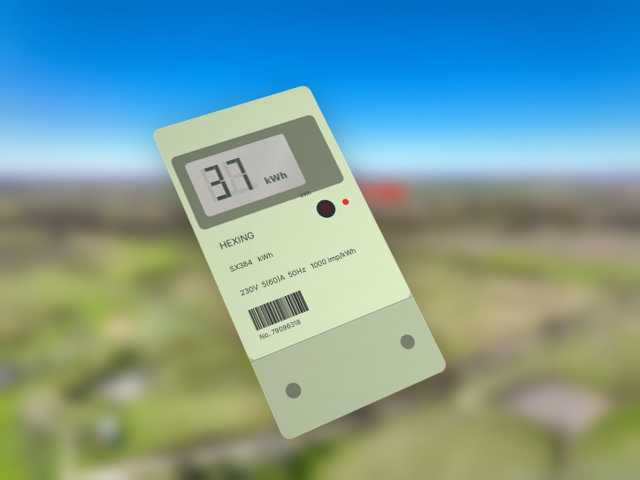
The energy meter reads 37; kWh
